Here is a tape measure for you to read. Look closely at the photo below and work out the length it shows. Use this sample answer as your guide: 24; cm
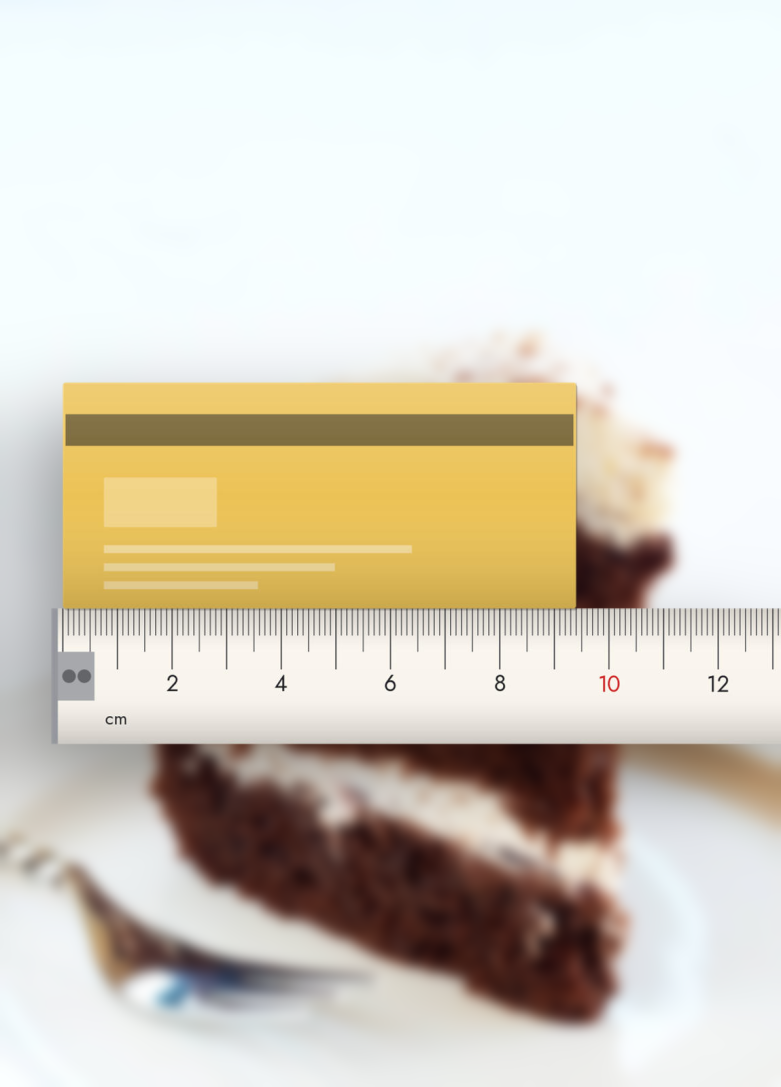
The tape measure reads 9.4; cm
